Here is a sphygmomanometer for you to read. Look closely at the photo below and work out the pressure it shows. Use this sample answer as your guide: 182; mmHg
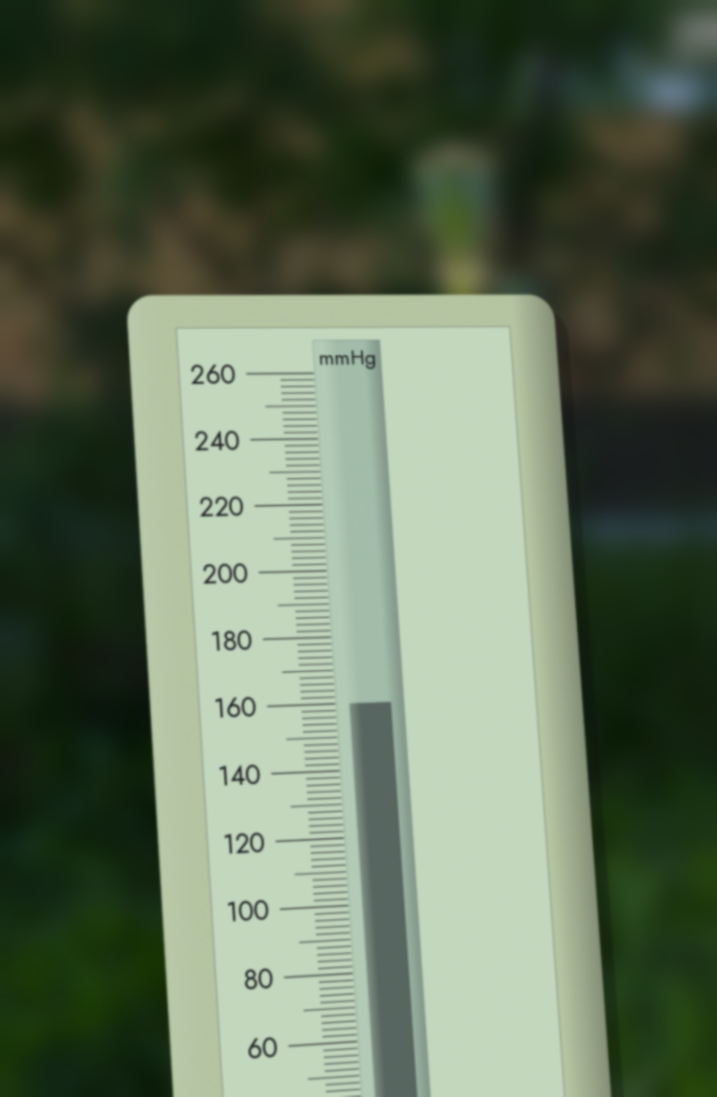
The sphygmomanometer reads 160; mmHg
